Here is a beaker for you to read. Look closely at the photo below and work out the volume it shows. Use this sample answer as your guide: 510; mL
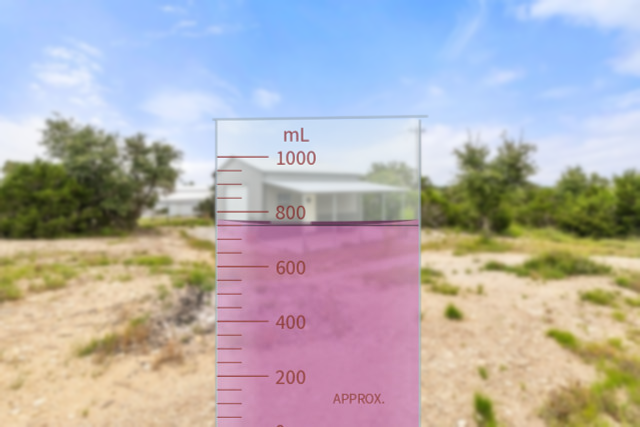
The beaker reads 750; mL
